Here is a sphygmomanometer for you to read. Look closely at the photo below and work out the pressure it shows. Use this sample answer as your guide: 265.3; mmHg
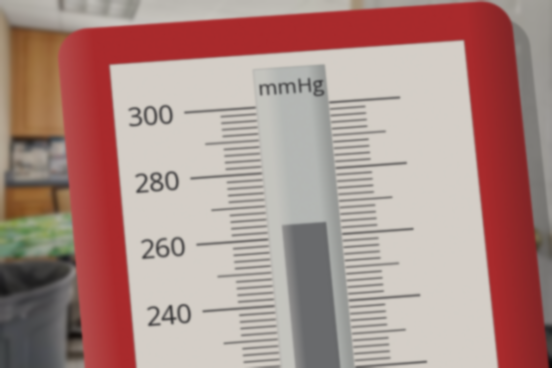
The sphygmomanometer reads 264; mmHg
